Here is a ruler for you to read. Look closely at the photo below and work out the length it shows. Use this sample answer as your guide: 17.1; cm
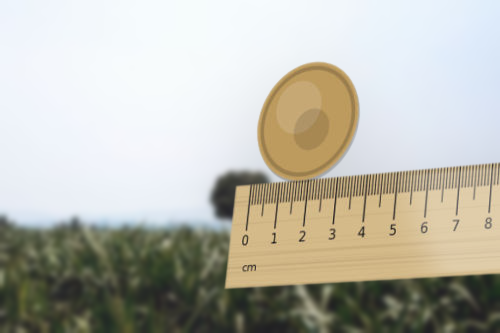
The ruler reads 3.5; cm
